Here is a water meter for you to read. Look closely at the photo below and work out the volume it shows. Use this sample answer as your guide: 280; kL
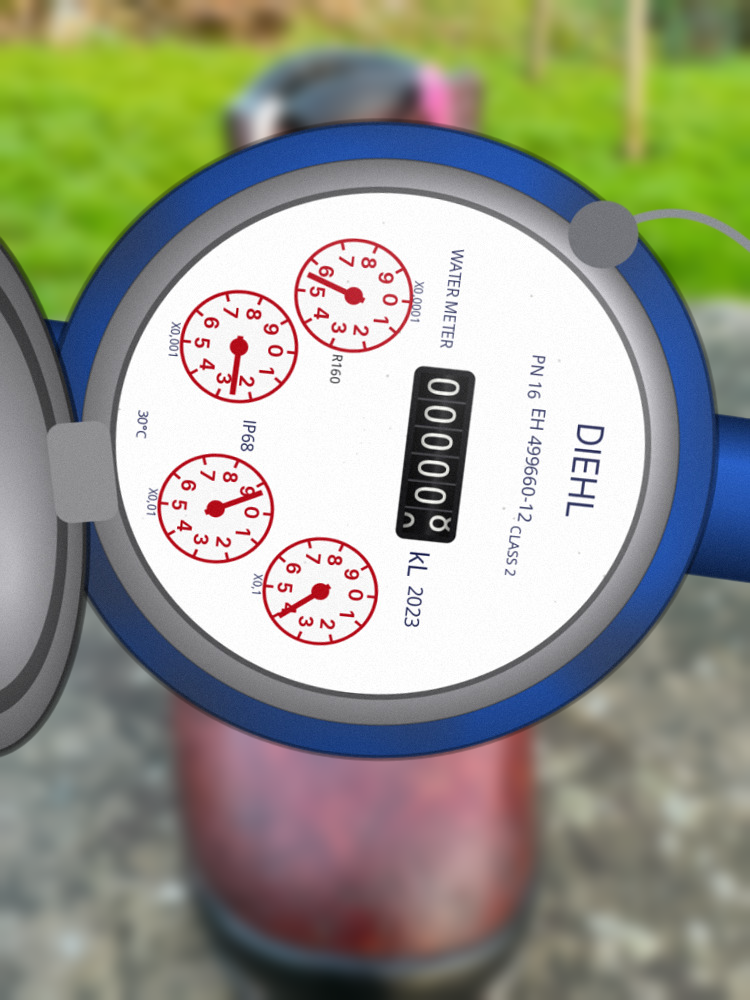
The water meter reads 8.3925; kL
